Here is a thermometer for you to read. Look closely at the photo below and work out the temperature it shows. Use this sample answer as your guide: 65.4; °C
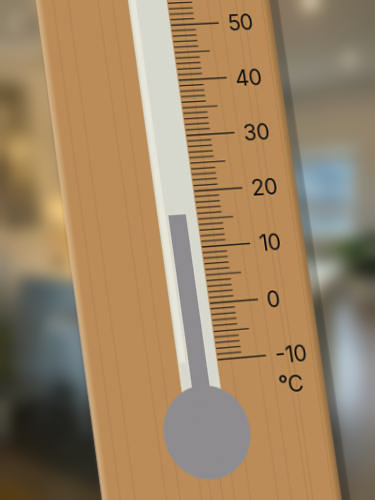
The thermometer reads 16; °C
